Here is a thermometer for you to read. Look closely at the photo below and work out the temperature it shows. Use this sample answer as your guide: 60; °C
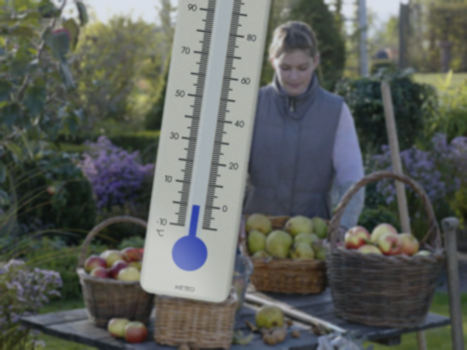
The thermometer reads 0; °C
